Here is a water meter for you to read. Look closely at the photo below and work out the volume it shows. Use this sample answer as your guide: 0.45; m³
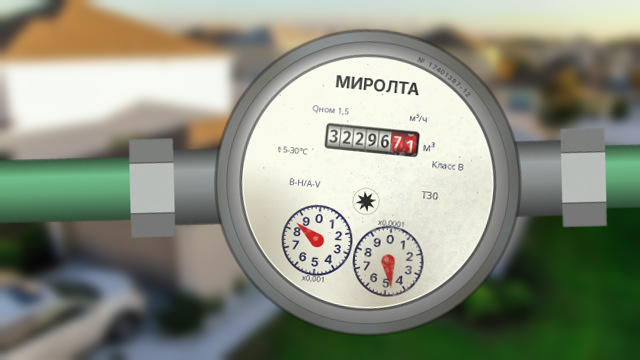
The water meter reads 32296.7084; m³
